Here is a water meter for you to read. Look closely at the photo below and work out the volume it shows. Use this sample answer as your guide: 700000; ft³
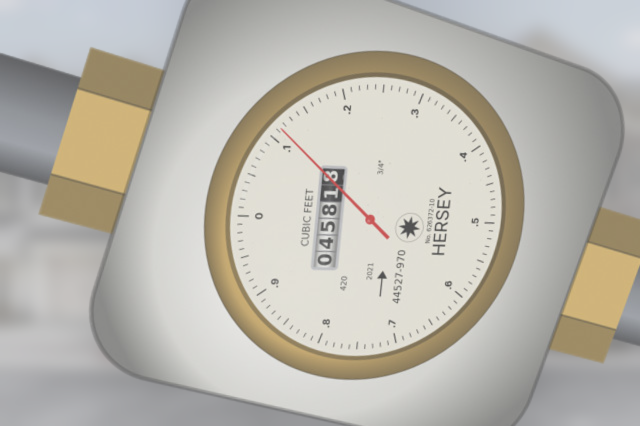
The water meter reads 45818.11; ft³
